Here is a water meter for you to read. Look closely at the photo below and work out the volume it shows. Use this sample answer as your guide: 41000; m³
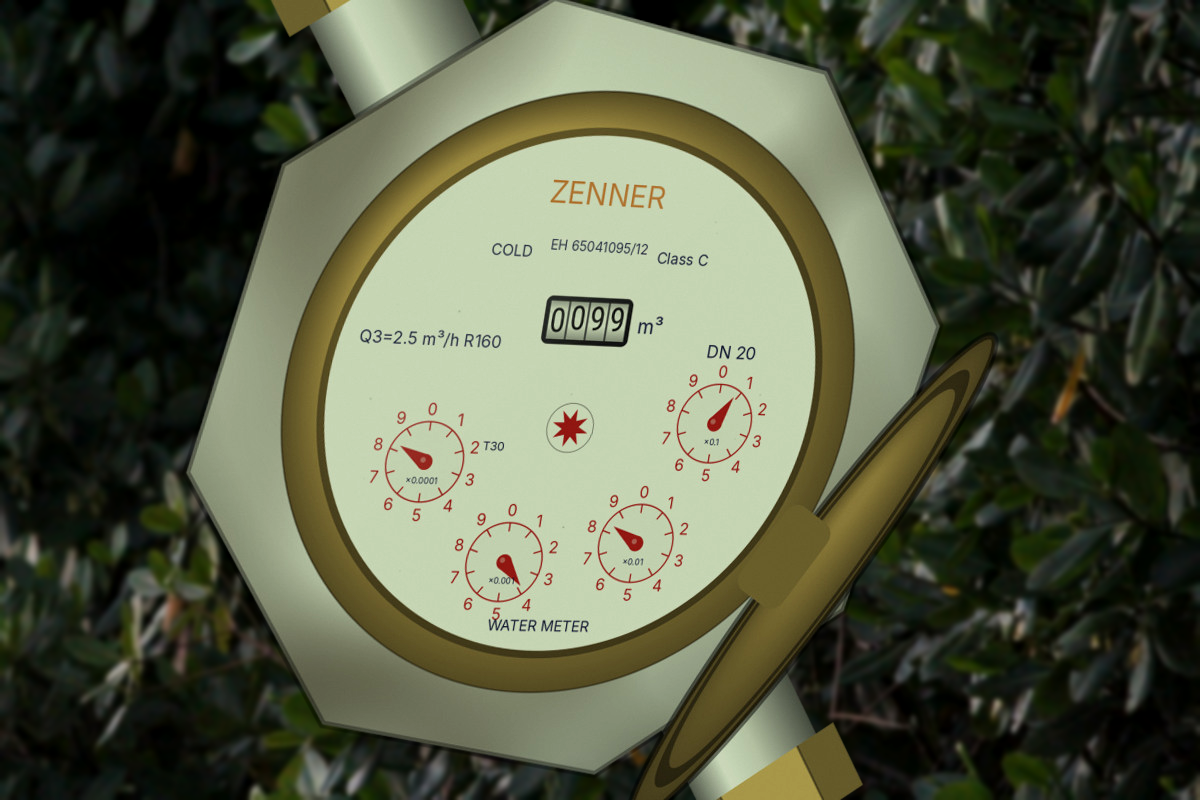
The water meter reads 99.0838; m³
